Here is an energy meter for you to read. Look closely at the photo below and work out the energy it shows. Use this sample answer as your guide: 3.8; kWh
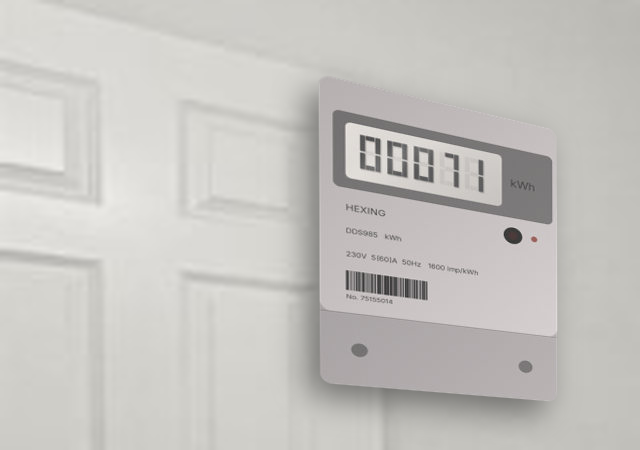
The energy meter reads 71; kWh
